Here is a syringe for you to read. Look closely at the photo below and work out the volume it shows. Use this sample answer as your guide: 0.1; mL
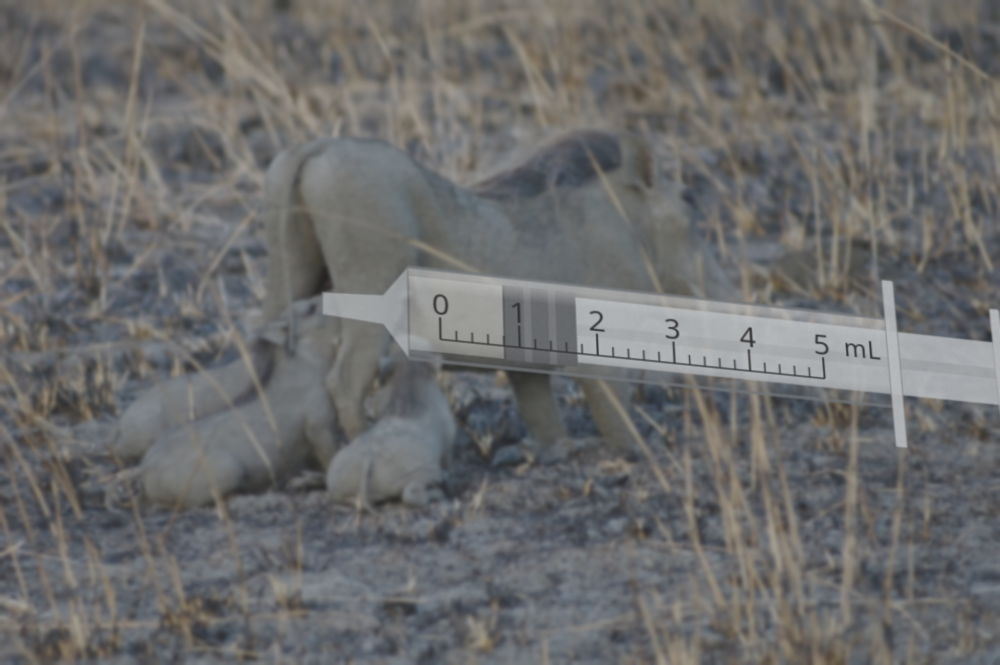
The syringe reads 0.8; mL
